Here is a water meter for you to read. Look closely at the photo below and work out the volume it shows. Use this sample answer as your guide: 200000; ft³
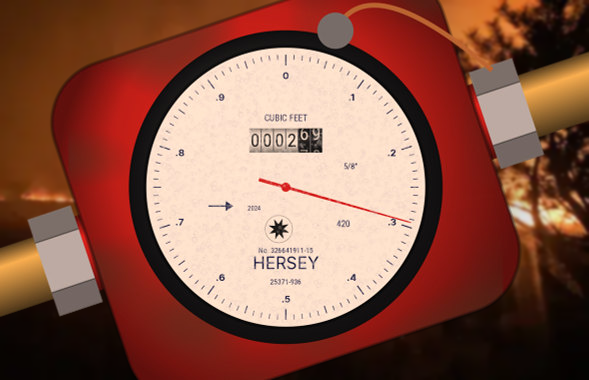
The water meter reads 269.29; ft³
